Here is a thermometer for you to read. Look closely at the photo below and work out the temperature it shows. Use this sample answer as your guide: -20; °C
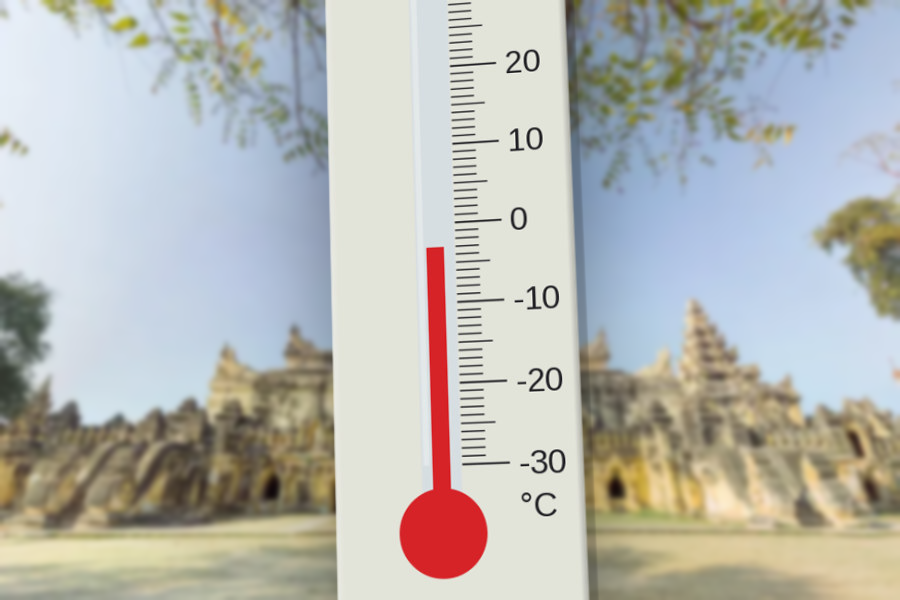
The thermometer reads -3; °C
